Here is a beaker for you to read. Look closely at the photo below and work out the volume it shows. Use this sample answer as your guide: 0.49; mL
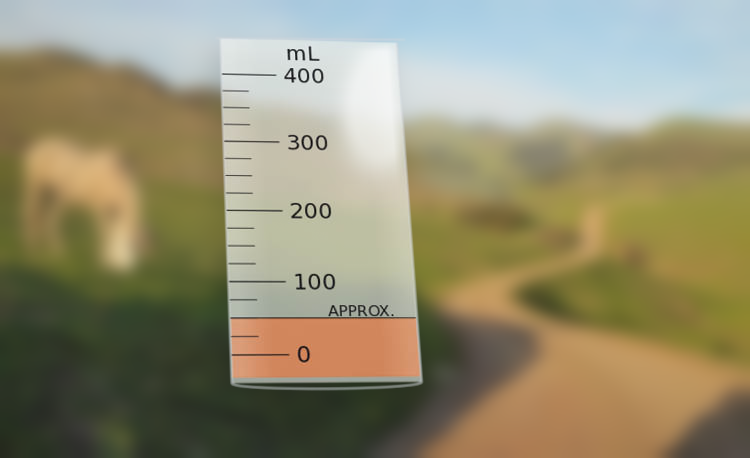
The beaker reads 50; mL
